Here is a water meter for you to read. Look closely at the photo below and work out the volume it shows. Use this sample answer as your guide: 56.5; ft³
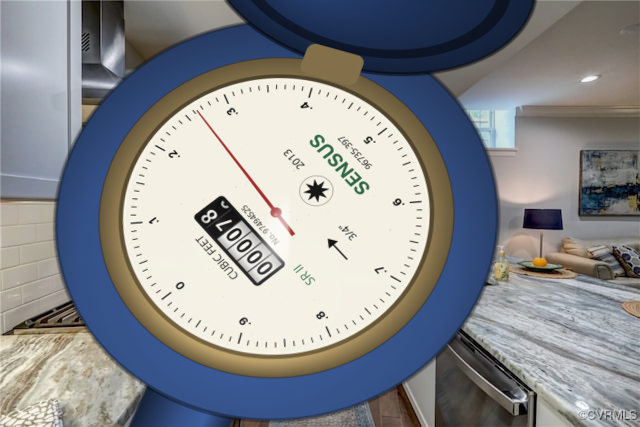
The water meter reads 78.26; ft³
